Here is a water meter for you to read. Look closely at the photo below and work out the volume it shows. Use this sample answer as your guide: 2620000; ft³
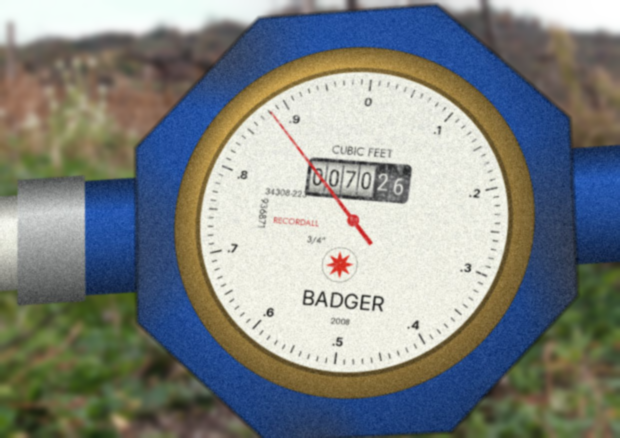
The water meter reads 7025.88; ft³
